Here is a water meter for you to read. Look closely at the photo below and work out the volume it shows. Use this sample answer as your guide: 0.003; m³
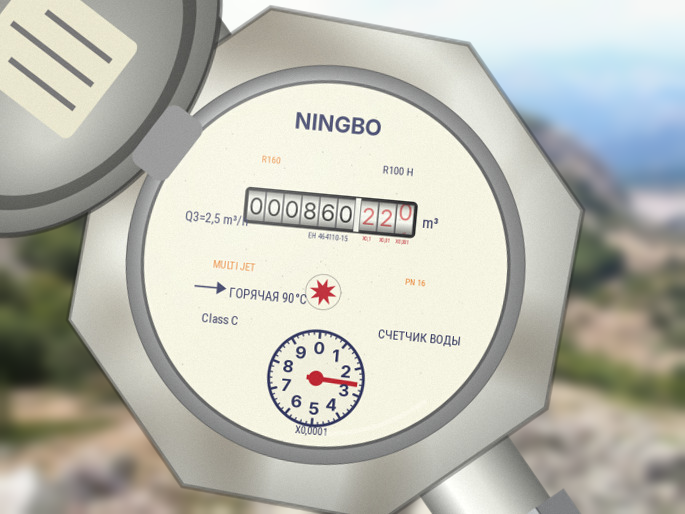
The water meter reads 860.2202; m³
